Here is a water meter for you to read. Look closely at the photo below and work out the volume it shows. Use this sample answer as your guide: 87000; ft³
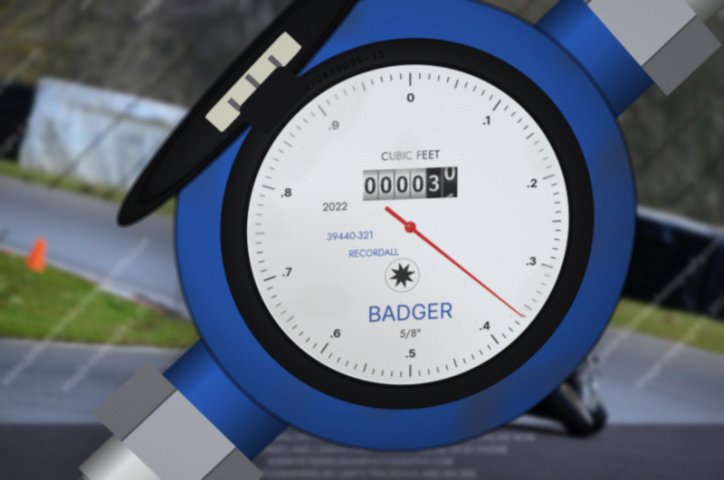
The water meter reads 30.36; ft³
